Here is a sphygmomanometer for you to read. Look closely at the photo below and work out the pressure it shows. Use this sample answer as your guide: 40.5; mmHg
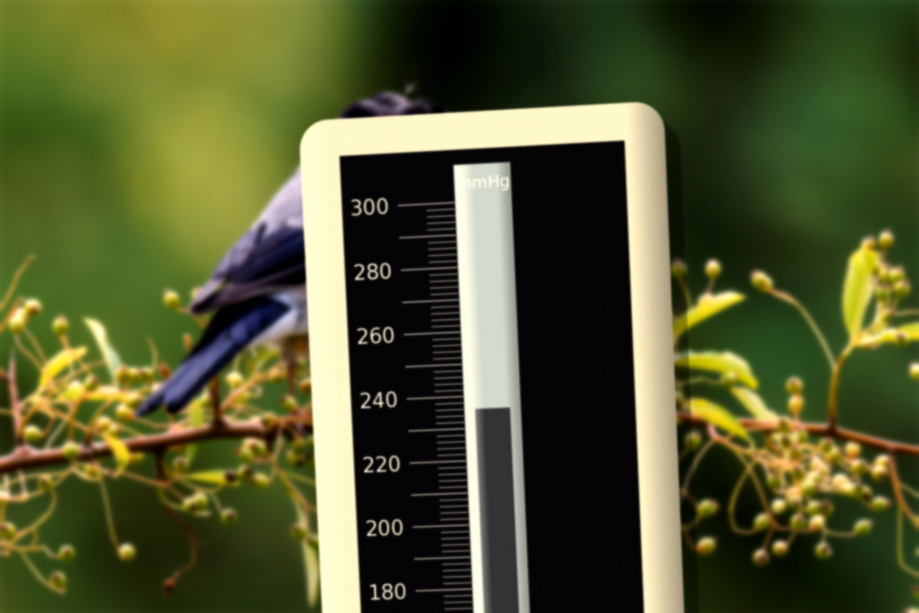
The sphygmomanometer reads 236; mmHg
